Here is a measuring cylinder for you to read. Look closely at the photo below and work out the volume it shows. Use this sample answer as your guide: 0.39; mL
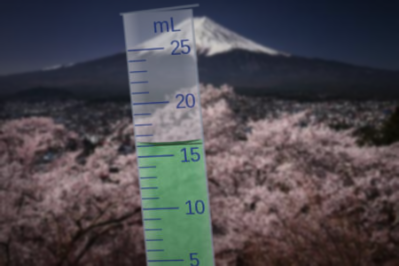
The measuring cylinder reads 16; mL
